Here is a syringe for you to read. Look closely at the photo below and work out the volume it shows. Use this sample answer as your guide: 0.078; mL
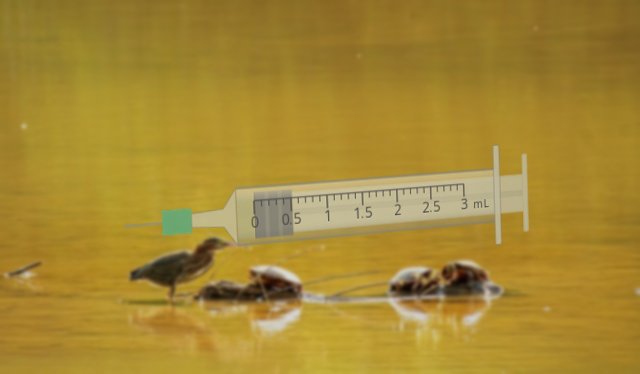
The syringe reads 0; mL
